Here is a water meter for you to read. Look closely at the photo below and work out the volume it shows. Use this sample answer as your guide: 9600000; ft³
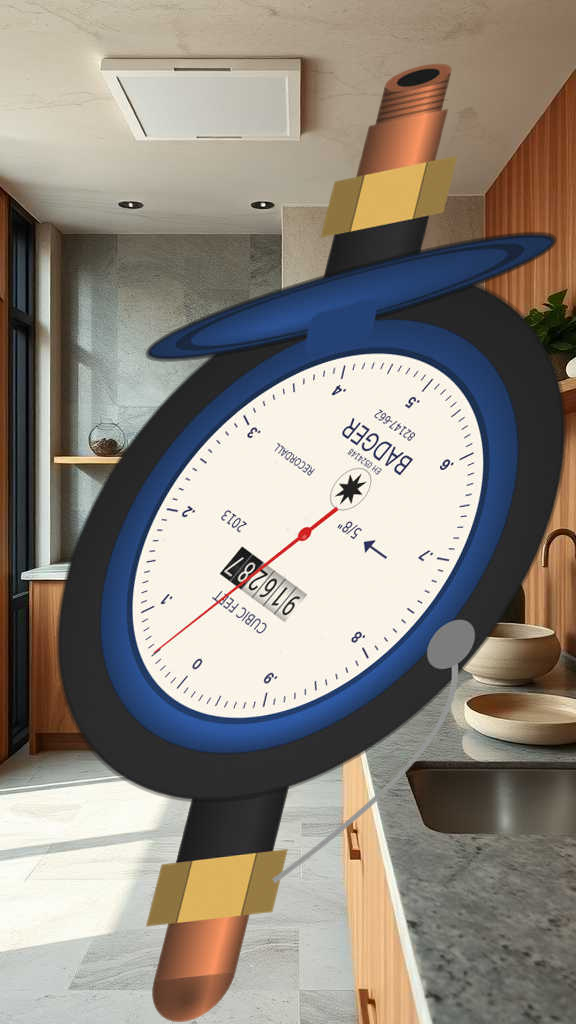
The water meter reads 916287.05; ft³
